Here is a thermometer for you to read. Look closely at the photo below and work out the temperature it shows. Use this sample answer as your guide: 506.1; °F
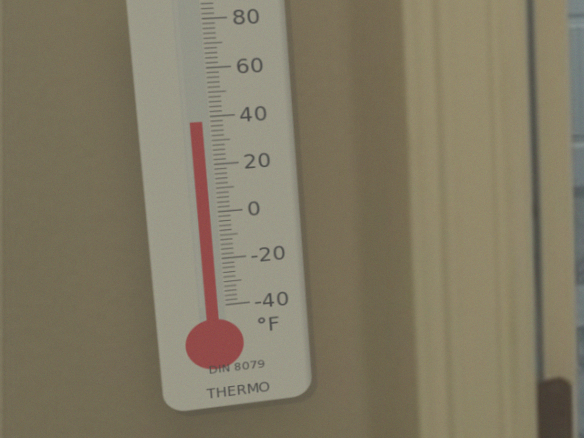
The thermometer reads 38; °F
